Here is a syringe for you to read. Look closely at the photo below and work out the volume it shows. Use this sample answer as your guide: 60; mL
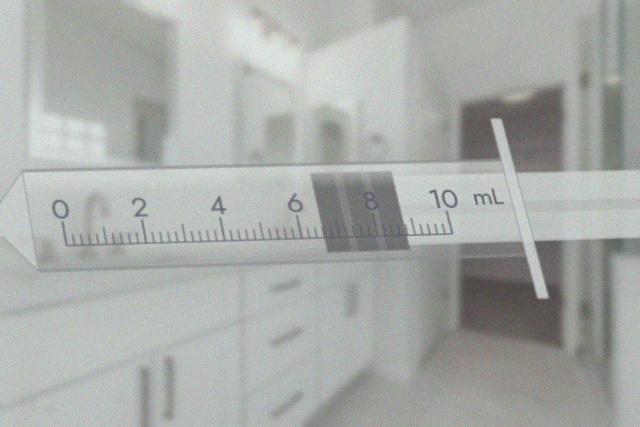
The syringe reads 6.6; mL
